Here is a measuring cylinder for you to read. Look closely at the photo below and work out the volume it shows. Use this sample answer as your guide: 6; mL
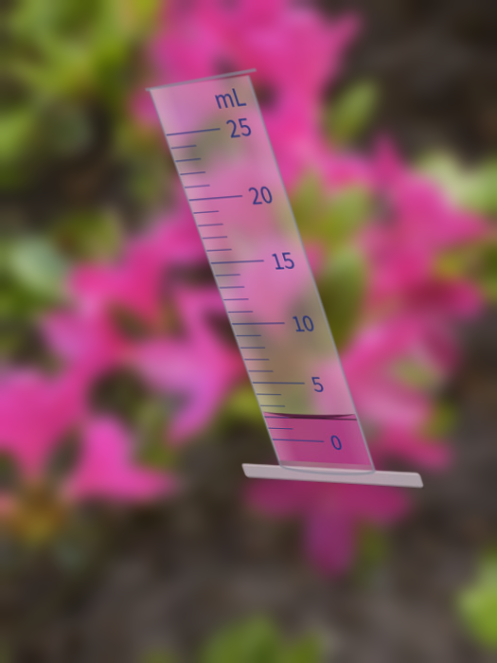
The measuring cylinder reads 2; mL
